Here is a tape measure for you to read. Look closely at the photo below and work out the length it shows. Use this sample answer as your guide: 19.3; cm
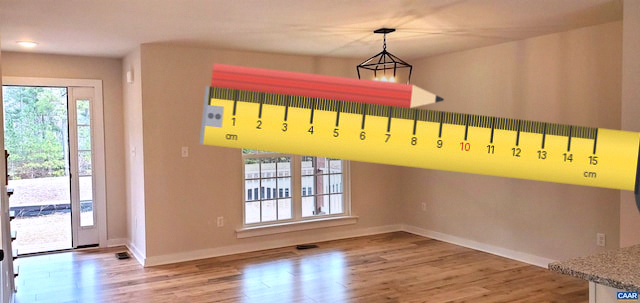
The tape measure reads 9; cm
